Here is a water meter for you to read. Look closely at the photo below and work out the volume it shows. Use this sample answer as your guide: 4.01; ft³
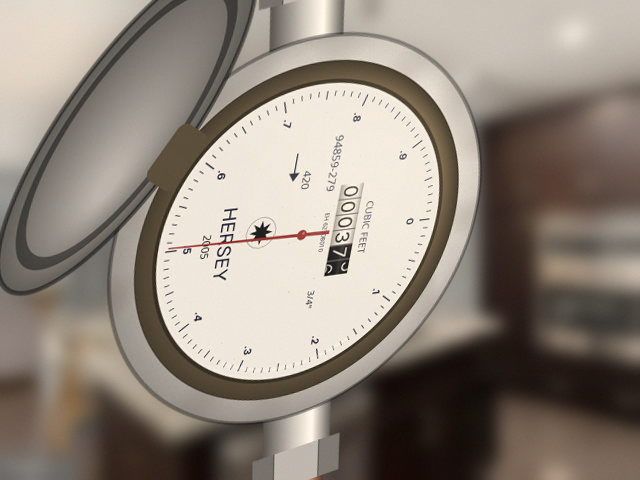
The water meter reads 375.50; ft³
